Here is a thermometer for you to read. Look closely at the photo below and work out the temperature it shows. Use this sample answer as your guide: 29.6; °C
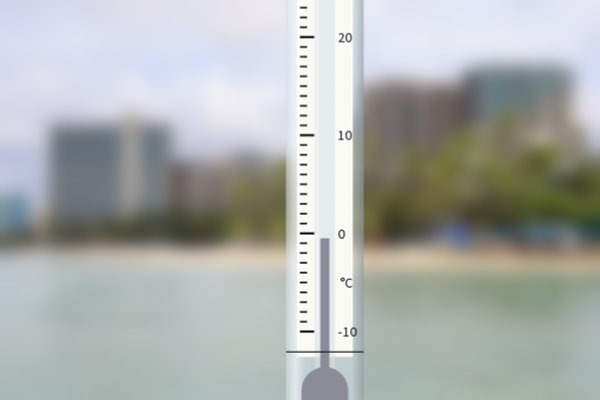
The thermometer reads -0.5; °C
